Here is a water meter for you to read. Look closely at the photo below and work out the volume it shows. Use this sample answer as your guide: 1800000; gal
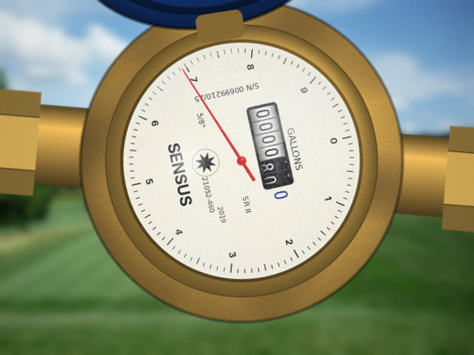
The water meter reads 796.9; gal
